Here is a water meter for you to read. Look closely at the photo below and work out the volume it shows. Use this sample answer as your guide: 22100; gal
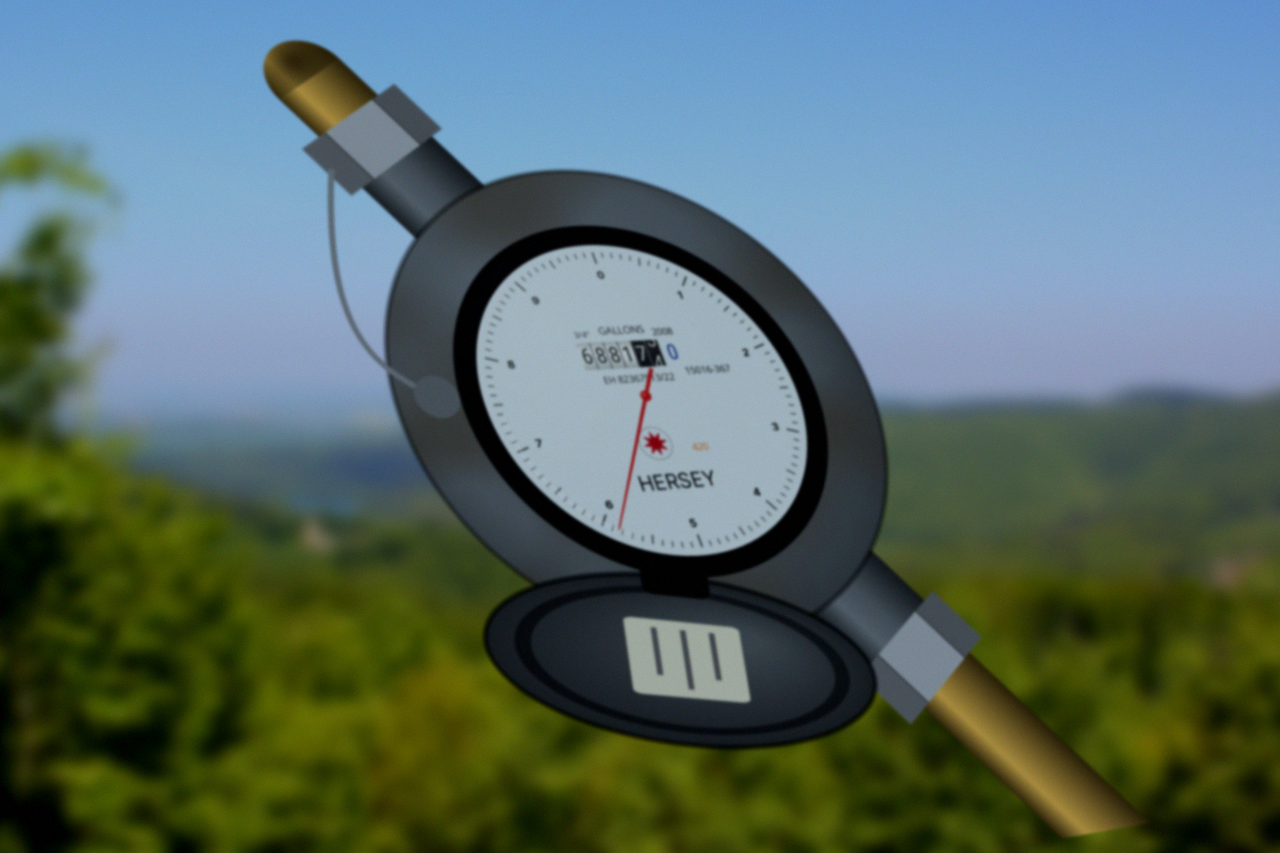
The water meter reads 6881735.8; gal
